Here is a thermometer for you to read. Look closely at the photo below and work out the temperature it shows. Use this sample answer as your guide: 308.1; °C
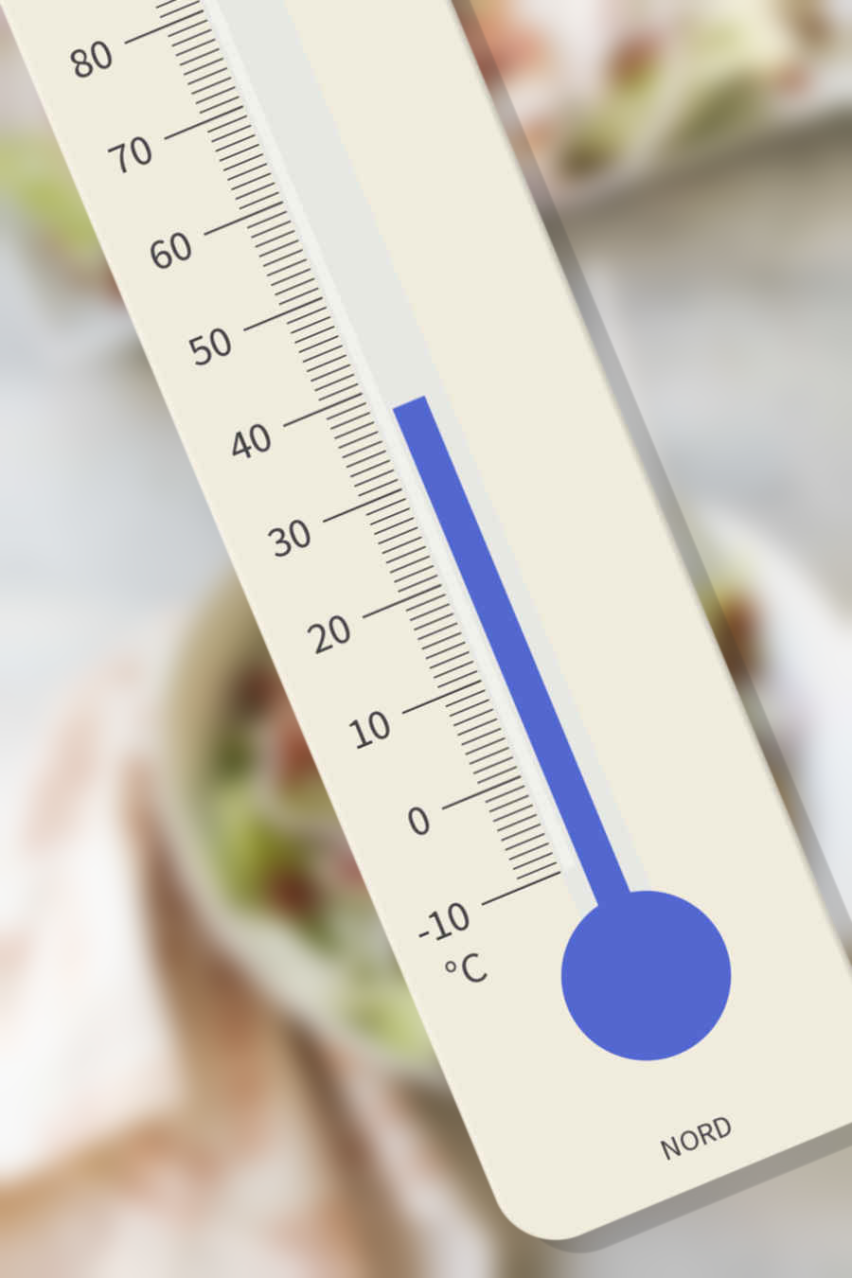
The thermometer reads 37.5; °C
